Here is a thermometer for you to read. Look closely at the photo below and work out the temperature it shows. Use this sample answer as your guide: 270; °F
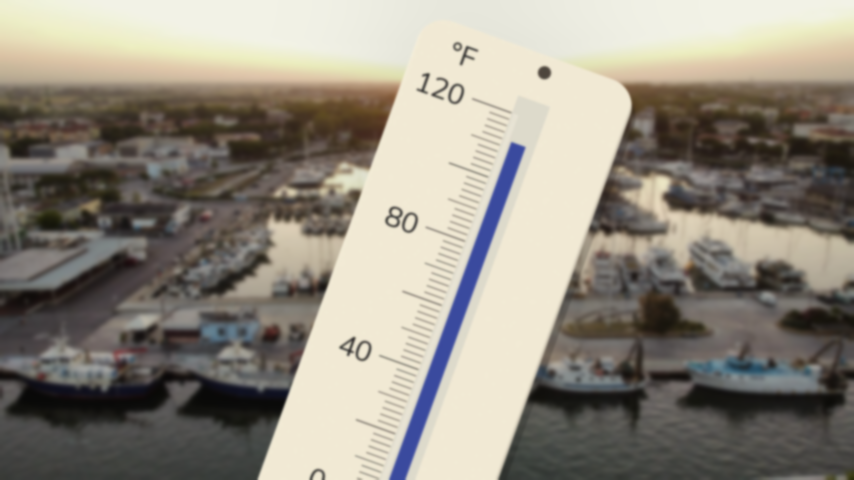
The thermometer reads 112; °F
